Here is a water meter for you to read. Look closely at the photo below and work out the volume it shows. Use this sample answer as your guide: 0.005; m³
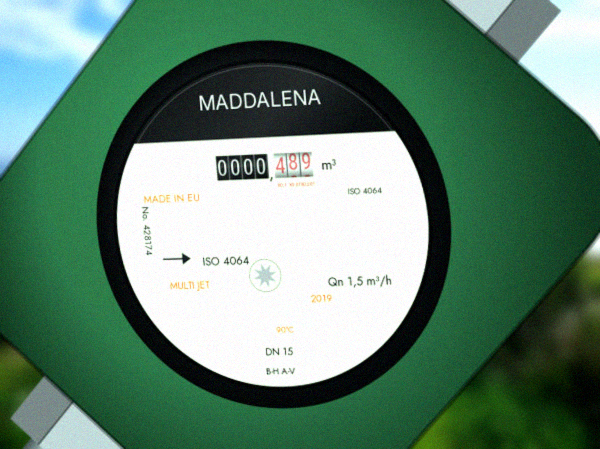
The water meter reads 0.489; m³
